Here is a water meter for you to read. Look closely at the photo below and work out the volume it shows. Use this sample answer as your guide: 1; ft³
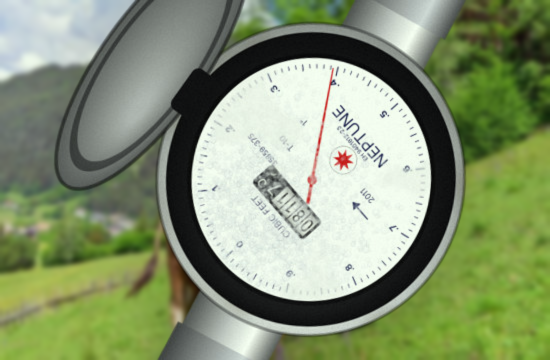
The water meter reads 81175.39; ft³
